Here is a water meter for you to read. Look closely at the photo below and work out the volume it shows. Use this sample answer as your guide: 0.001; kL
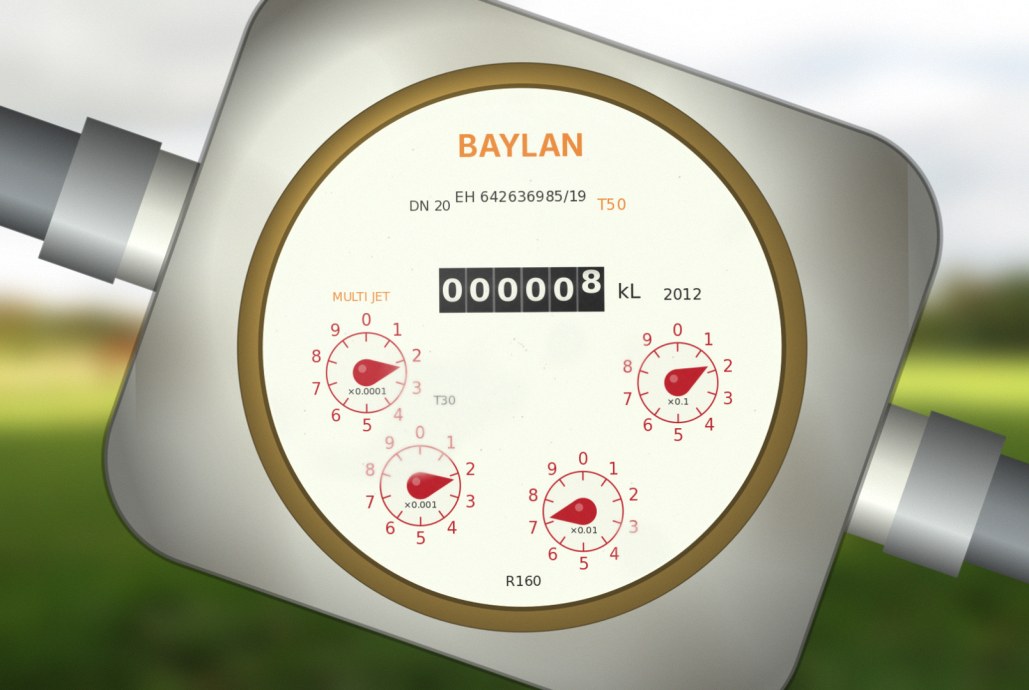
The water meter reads 8.1722; kL
